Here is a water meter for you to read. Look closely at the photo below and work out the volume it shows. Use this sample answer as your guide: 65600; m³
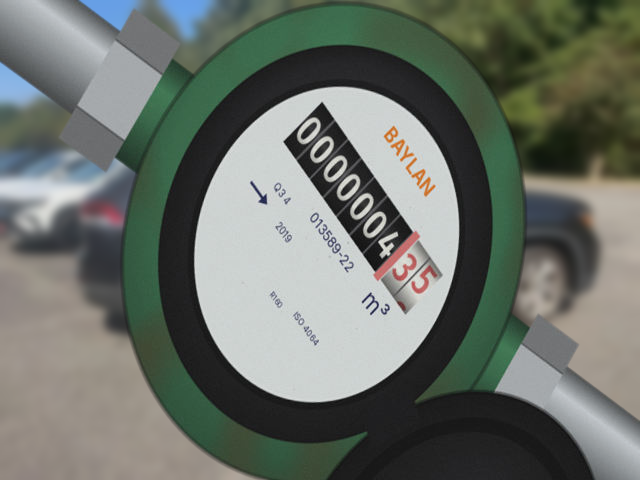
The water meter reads 4.35; m³
